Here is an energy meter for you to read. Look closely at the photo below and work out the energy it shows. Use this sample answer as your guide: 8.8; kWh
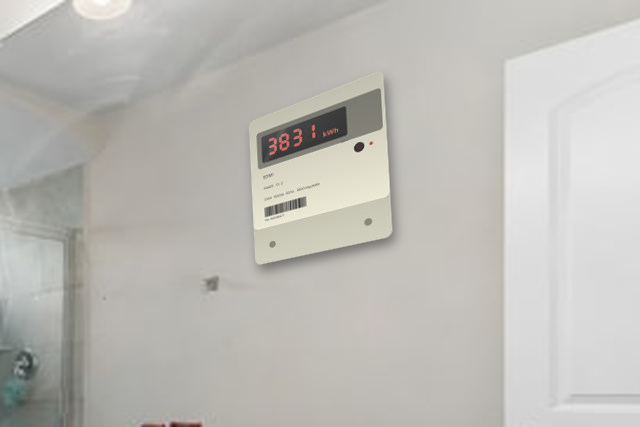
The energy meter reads 3831; kWh
